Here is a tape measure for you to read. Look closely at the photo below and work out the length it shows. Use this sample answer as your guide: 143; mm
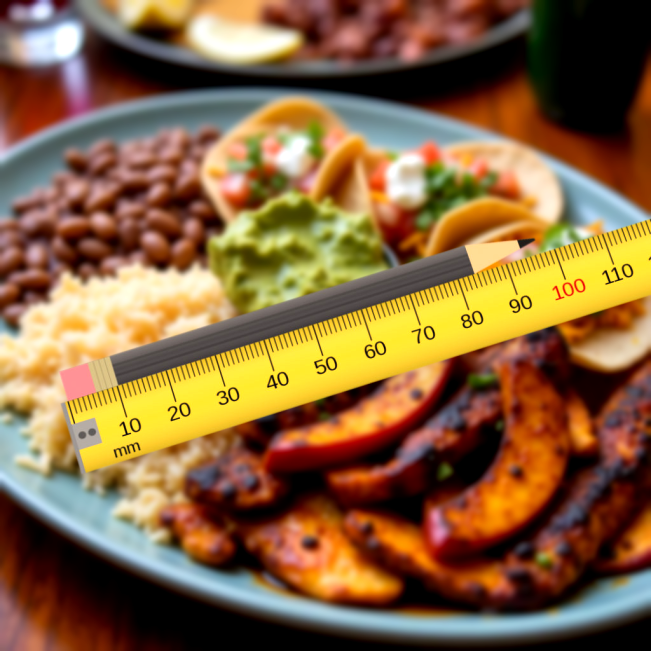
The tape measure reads 97; mm
